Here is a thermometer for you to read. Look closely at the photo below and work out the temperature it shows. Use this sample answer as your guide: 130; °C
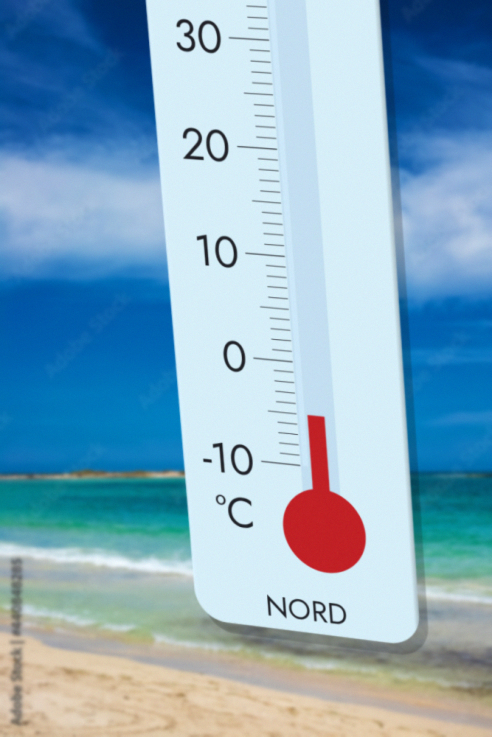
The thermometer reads -5; °C
